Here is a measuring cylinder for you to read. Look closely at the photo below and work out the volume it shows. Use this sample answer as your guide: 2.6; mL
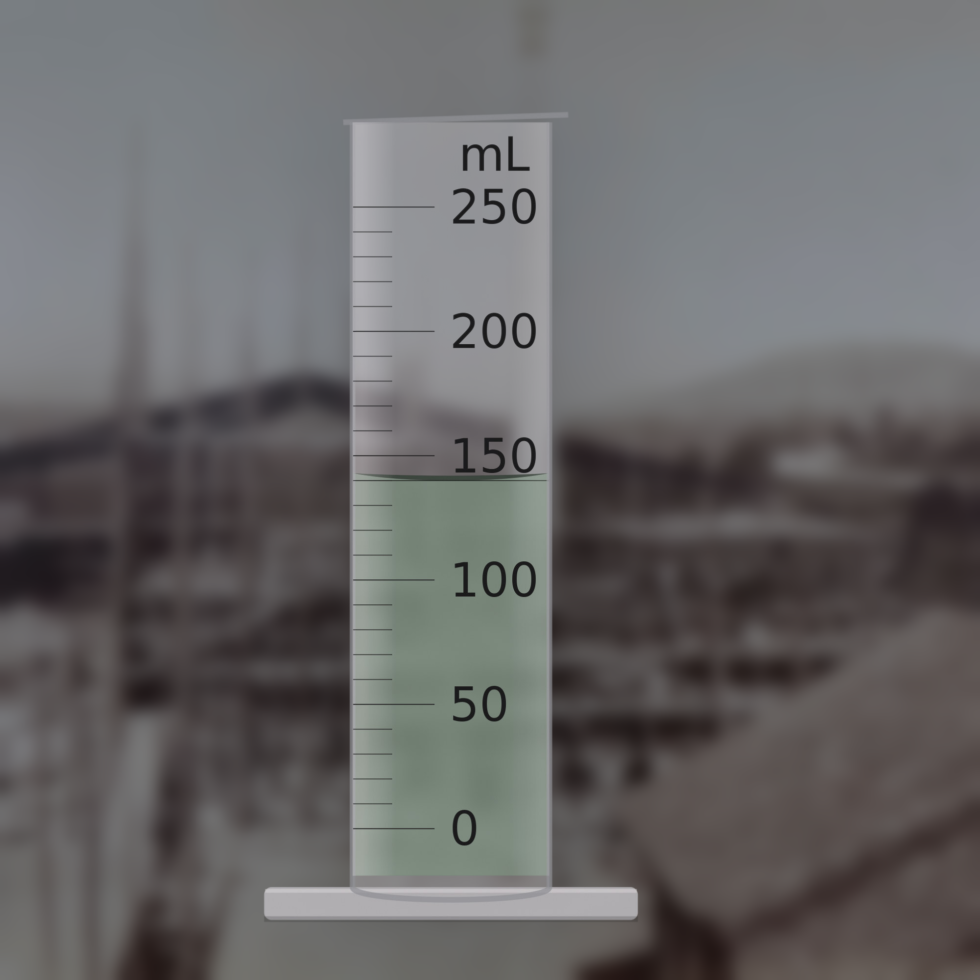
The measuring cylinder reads 140; mL
